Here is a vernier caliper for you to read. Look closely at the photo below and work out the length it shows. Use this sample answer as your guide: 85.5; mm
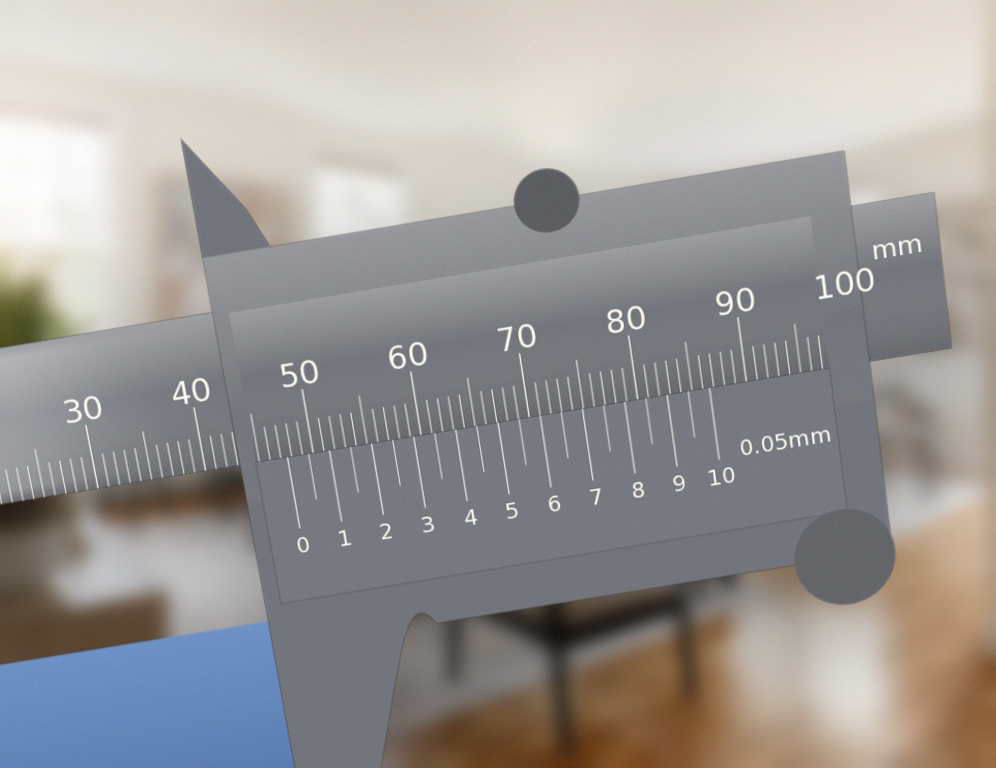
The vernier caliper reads 47.6; mm
